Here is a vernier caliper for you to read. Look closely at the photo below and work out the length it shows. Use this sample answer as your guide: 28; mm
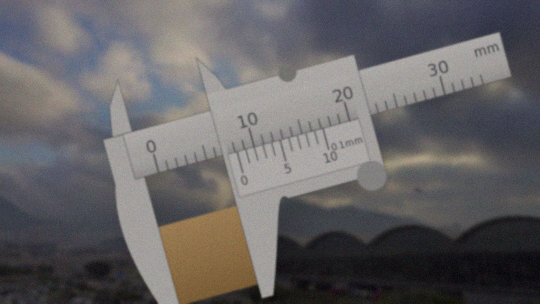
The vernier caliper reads 8.2; mm
